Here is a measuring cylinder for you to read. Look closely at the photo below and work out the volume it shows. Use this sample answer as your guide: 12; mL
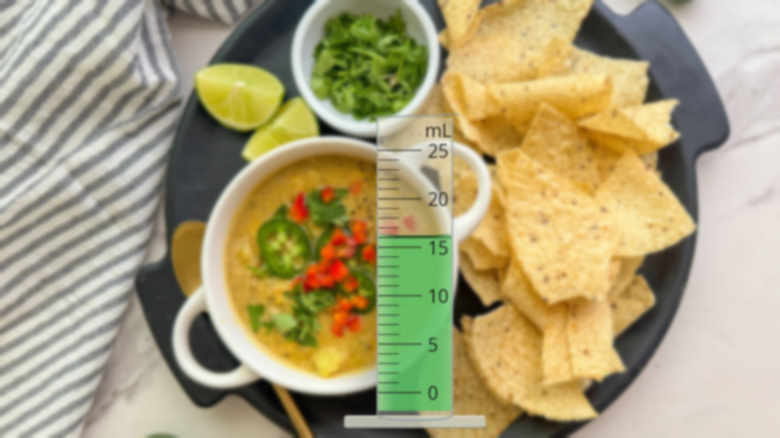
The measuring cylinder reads 16; mL
